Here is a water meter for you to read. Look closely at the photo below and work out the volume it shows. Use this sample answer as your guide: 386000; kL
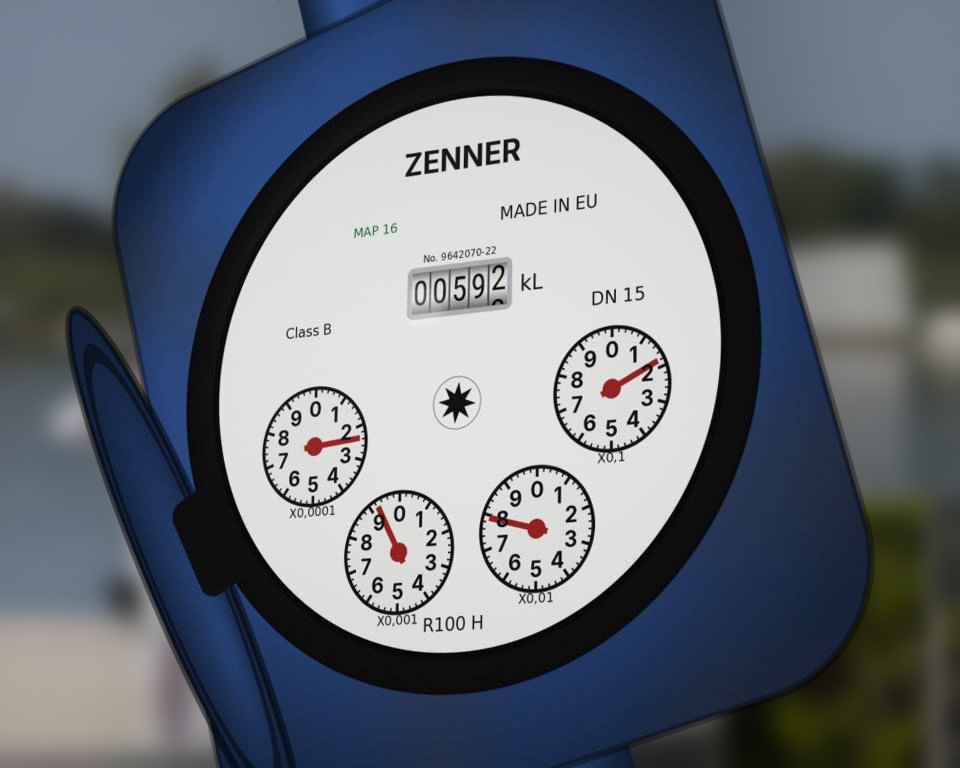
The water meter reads 592.1792; kL
